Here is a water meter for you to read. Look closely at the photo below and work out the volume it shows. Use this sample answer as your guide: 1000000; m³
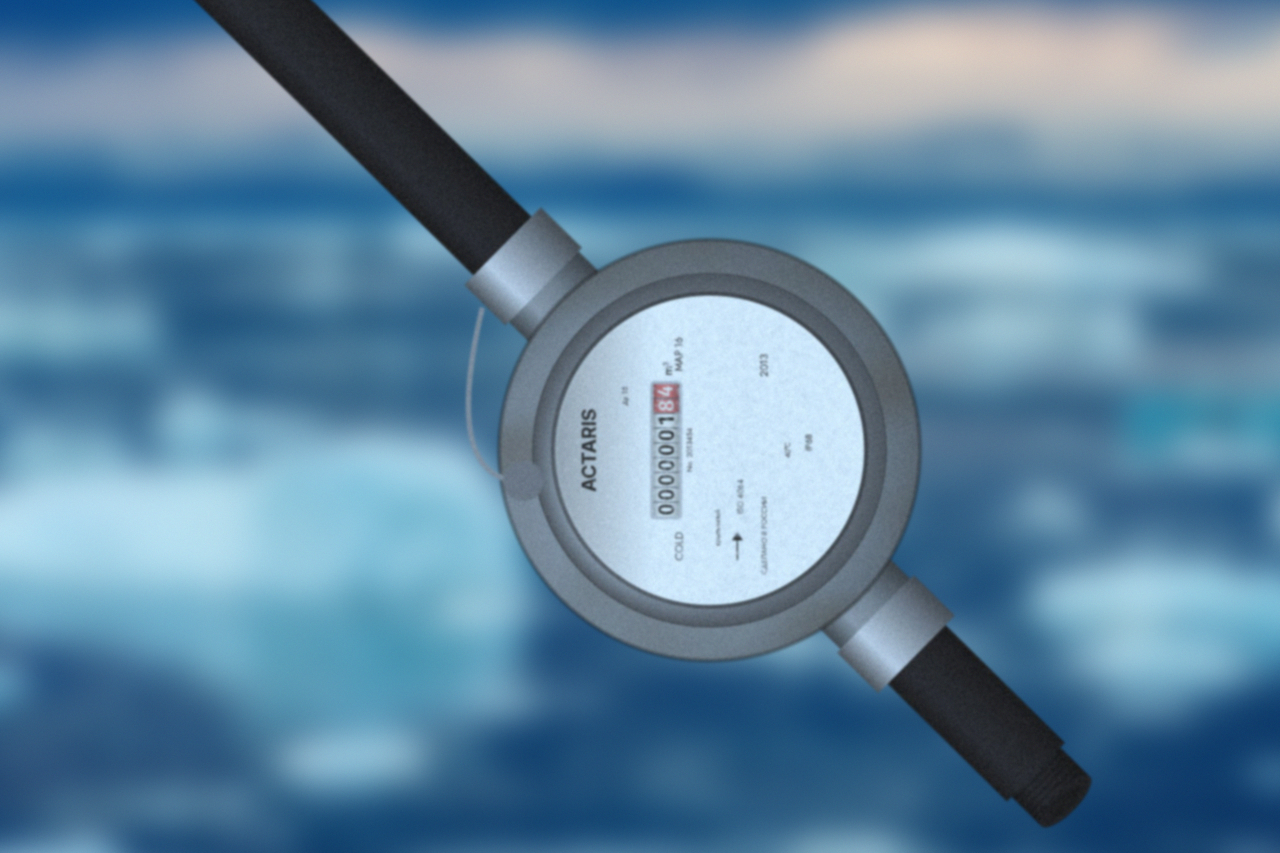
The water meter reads 1.84; m³
